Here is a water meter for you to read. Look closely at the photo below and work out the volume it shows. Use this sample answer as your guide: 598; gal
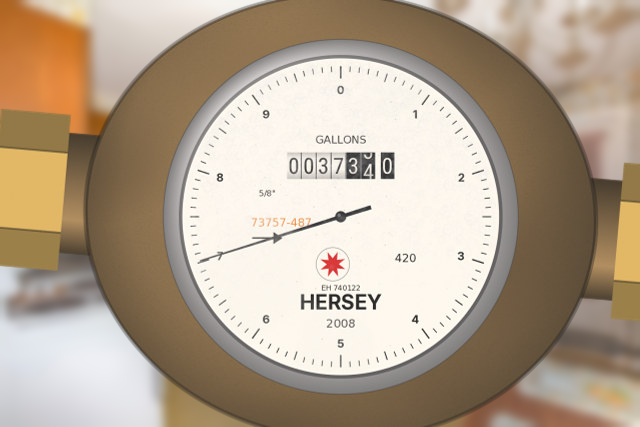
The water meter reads 37337.0; gal
